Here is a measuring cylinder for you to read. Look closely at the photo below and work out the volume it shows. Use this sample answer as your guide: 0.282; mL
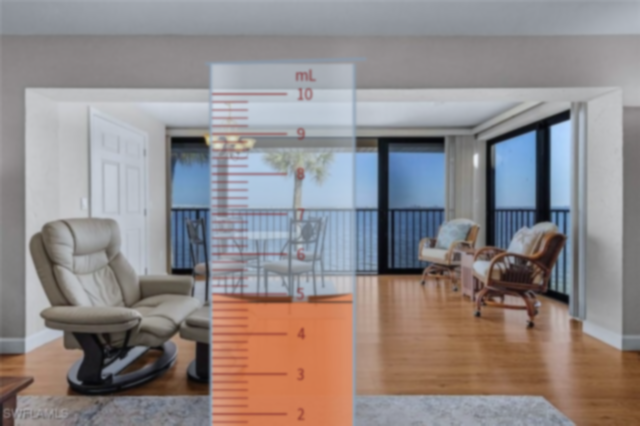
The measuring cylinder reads 4.8; mL
